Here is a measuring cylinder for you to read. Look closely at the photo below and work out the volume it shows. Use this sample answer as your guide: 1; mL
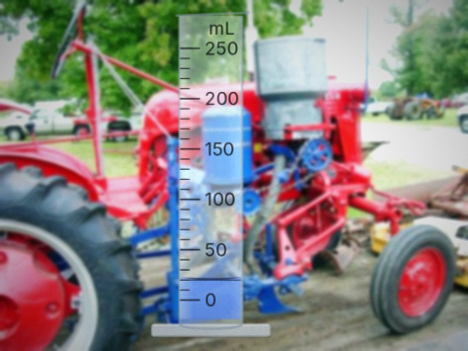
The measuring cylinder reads 20; mL
